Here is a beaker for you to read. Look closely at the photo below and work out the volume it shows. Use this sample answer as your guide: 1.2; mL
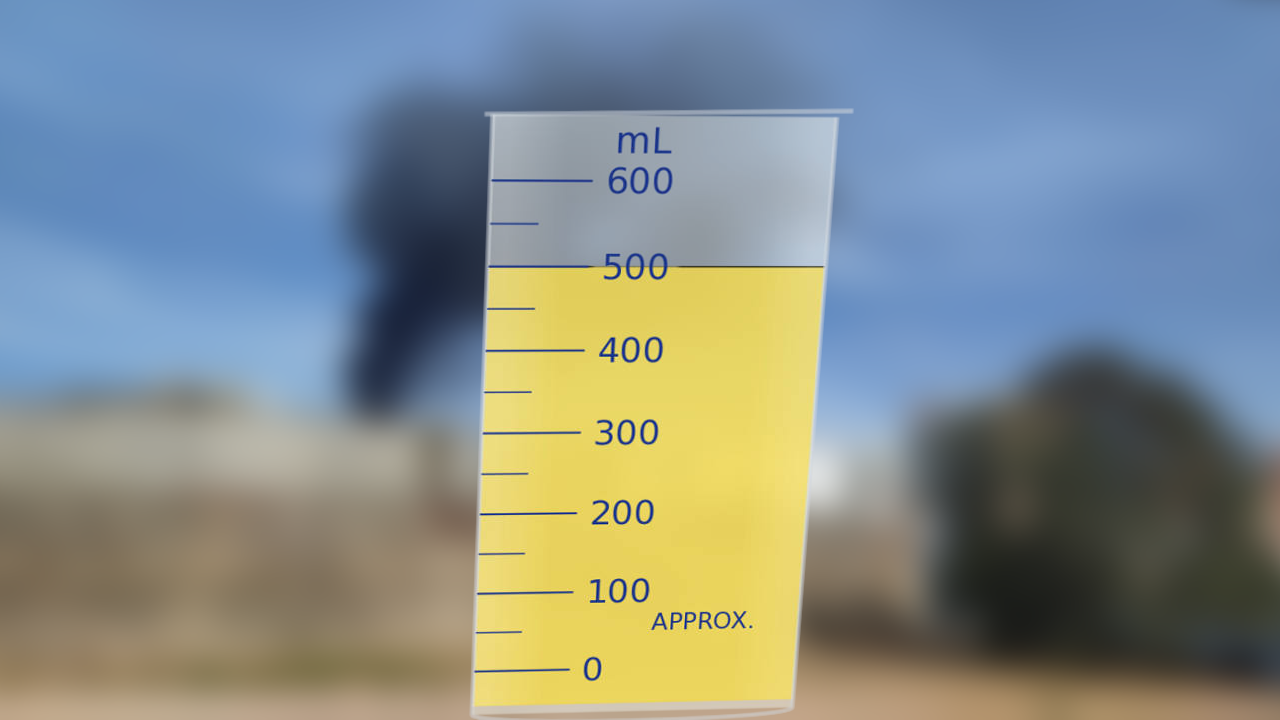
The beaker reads 500; mL
